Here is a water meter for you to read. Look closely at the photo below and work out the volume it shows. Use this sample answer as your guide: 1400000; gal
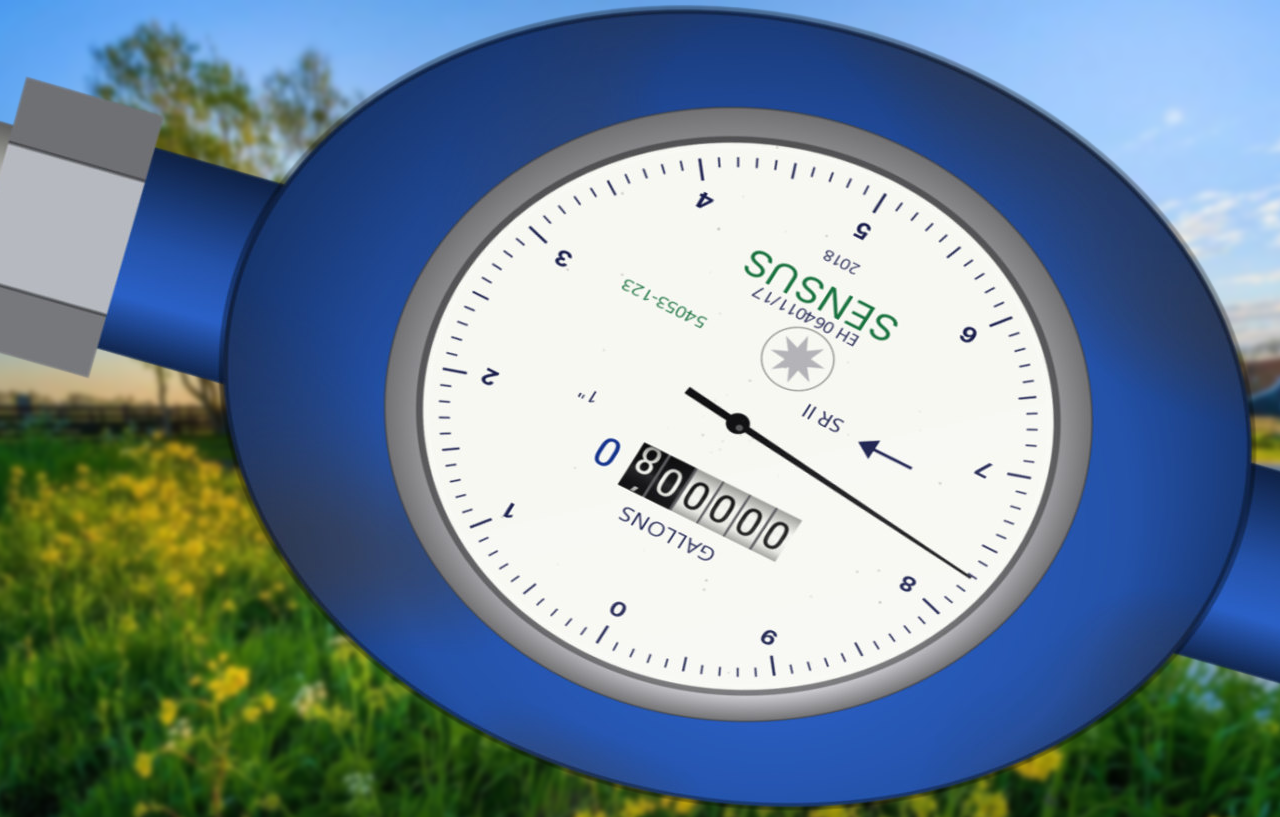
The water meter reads 77.7; gal
